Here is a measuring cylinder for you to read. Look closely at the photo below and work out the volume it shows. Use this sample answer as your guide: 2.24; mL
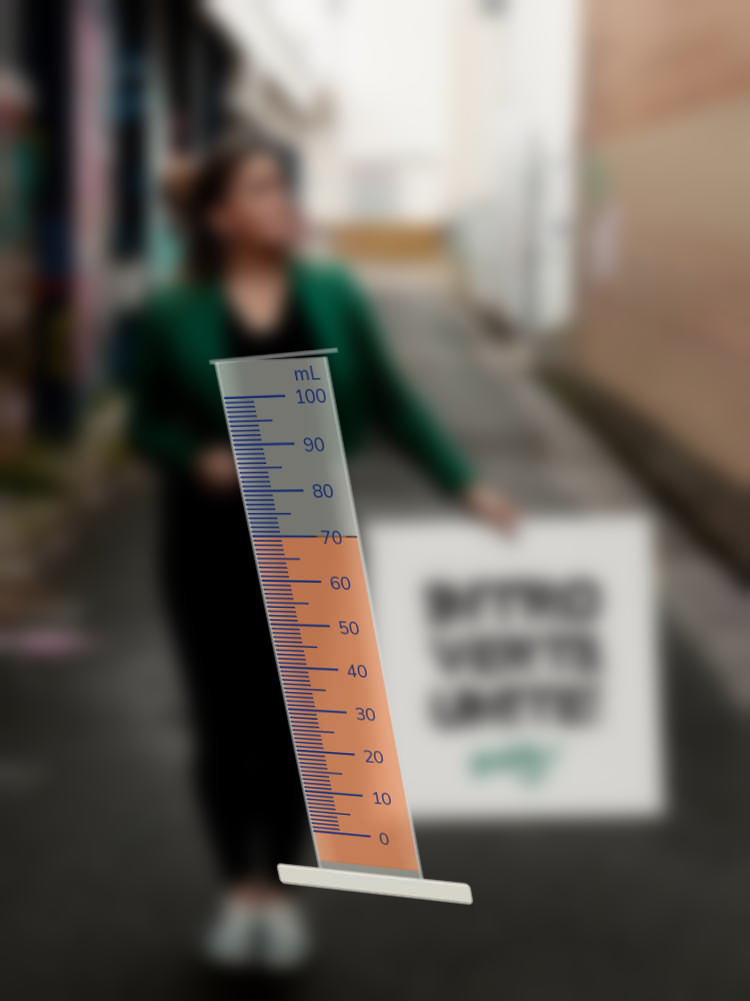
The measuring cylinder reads 70; mL
